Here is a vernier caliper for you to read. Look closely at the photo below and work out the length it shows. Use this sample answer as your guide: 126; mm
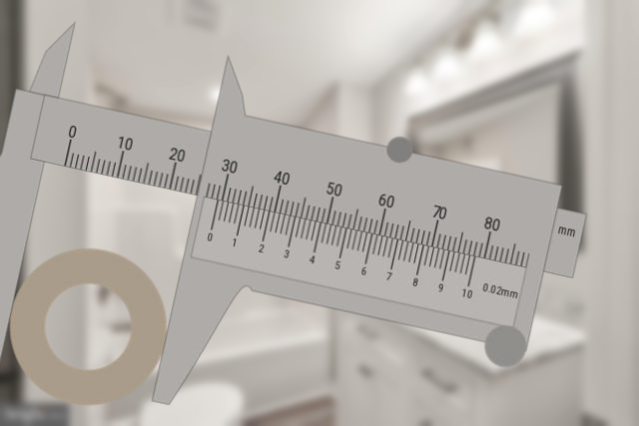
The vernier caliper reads 29.2; mm
